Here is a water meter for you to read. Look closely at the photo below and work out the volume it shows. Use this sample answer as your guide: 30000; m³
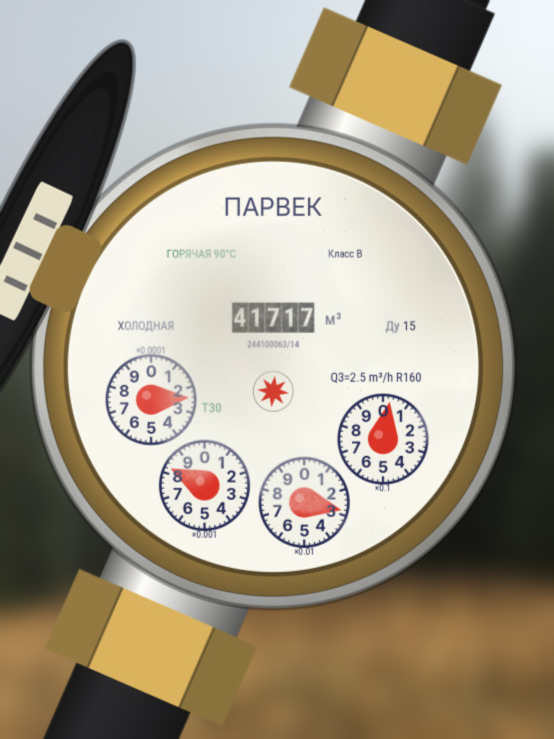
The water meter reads 41717.0282; m³
